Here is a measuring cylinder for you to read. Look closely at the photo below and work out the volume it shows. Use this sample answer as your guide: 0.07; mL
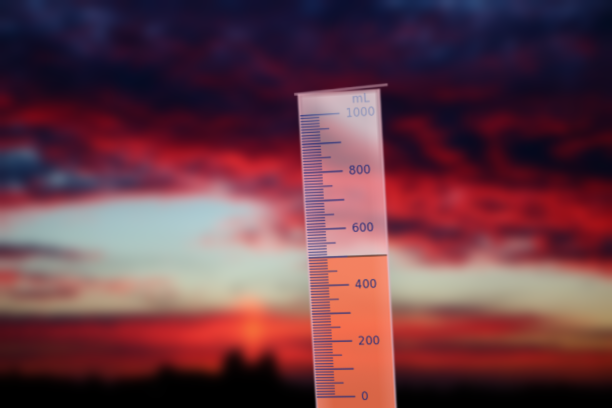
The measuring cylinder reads 500; mL
